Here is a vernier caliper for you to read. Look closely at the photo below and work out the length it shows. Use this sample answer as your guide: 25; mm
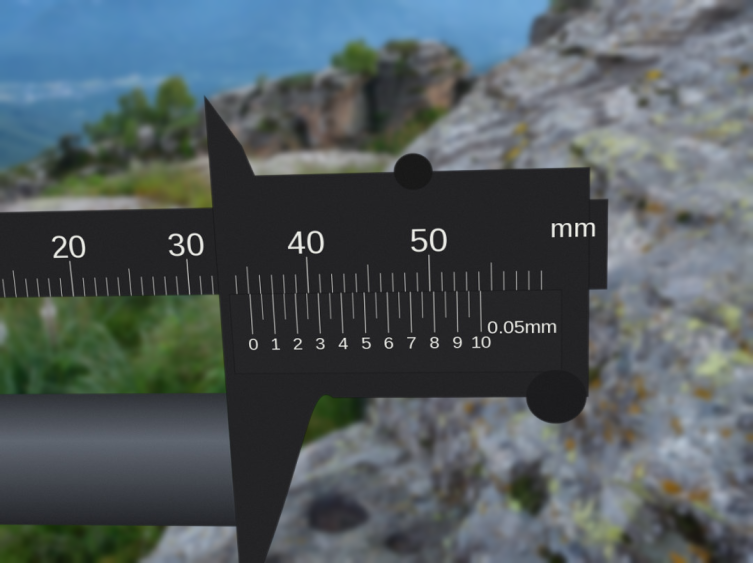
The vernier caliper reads 35.1; mm
